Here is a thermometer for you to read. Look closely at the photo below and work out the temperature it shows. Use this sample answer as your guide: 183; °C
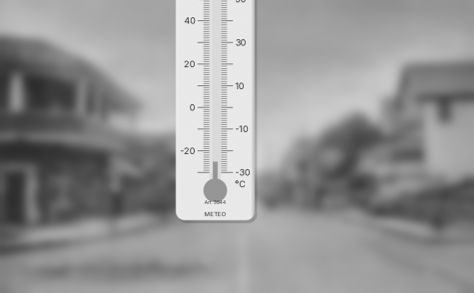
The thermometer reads -25; °C
